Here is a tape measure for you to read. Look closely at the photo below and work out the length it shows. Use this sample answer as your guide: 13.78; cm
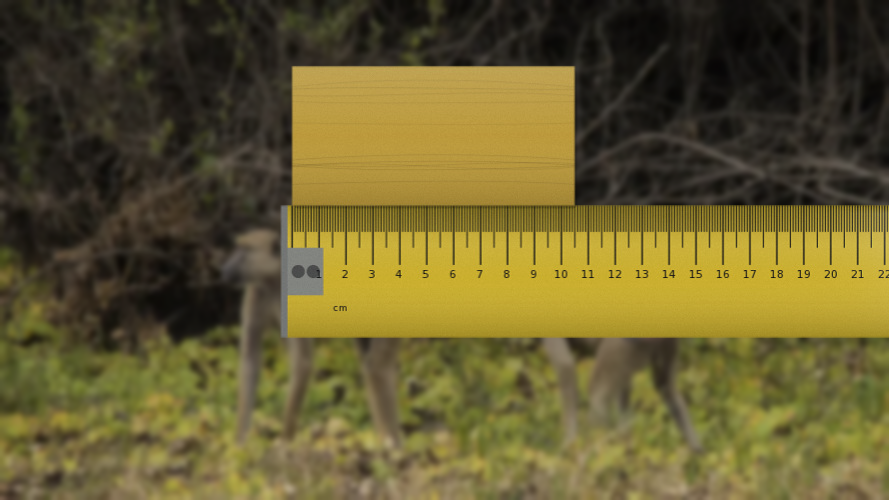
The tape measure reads 10.5; cm
